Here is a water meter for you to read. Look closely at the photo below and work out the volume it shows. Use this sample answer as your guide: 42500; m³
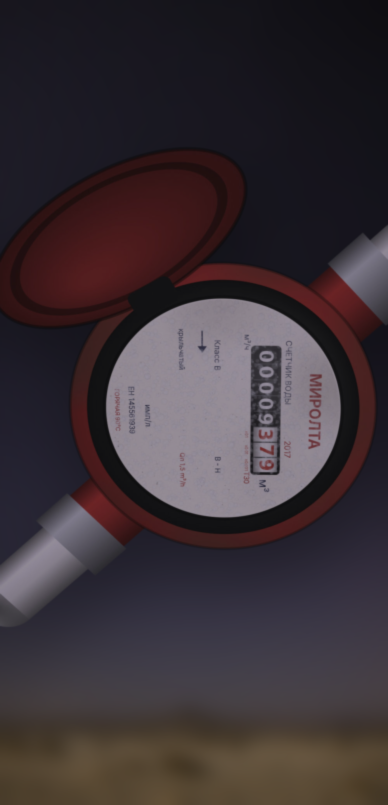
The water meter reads 9.379; m³
